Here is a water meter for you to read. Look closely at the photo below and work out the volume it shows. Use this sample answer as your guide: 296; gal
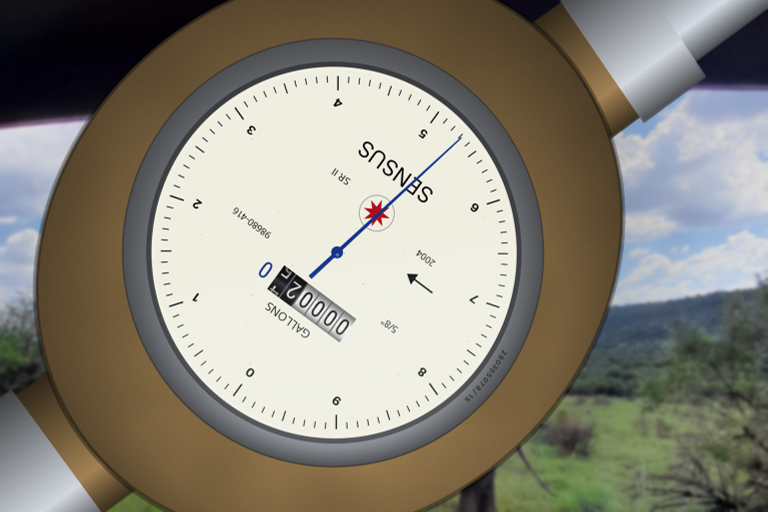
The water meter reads 245.3; gal
